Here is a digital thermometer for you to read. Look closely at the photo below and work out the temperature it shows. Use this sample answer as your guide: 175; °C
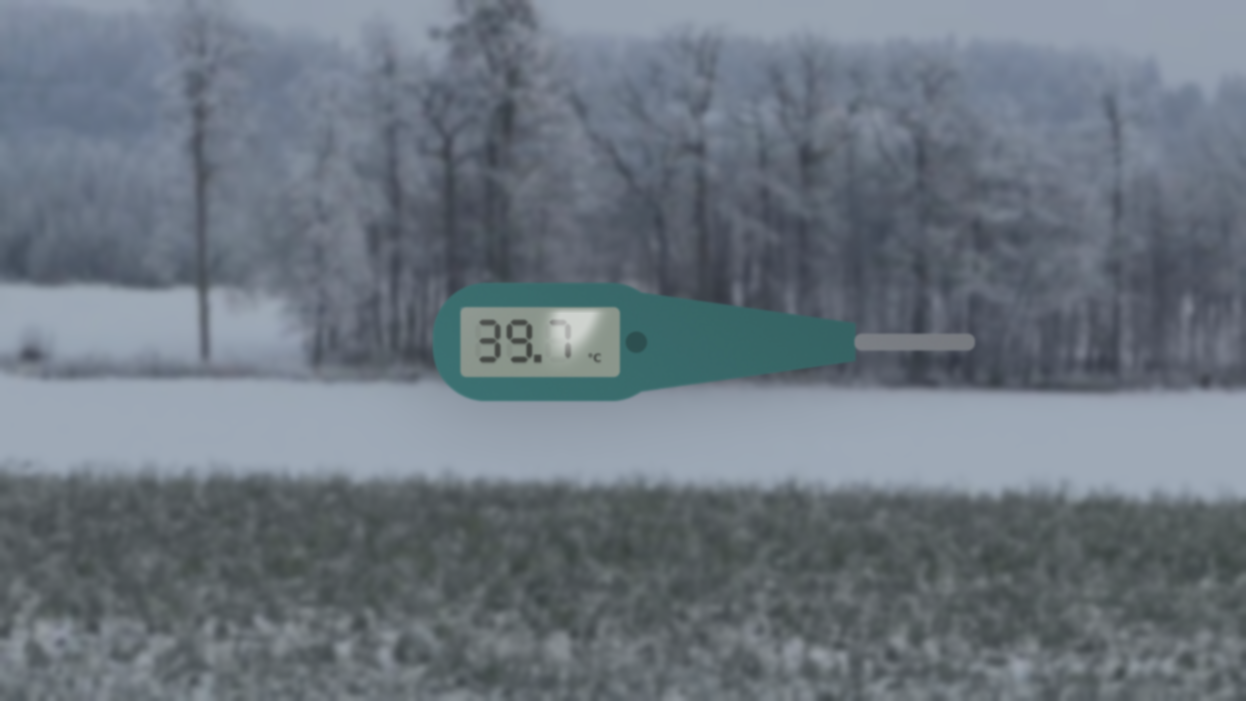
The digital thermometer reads 39.7; °C
